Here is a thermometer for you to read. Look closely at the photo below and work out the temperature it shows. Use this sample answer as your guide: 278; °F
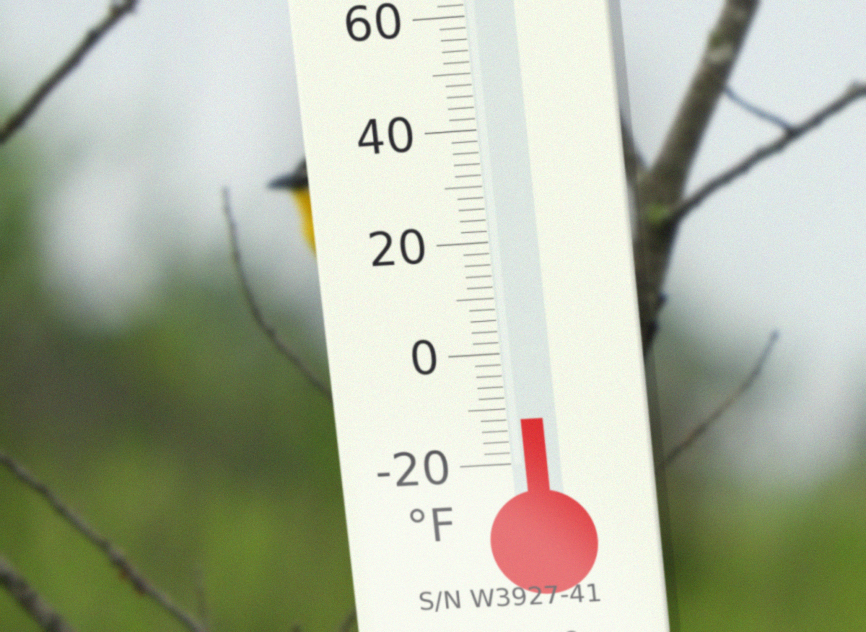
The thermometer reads -12; °F
